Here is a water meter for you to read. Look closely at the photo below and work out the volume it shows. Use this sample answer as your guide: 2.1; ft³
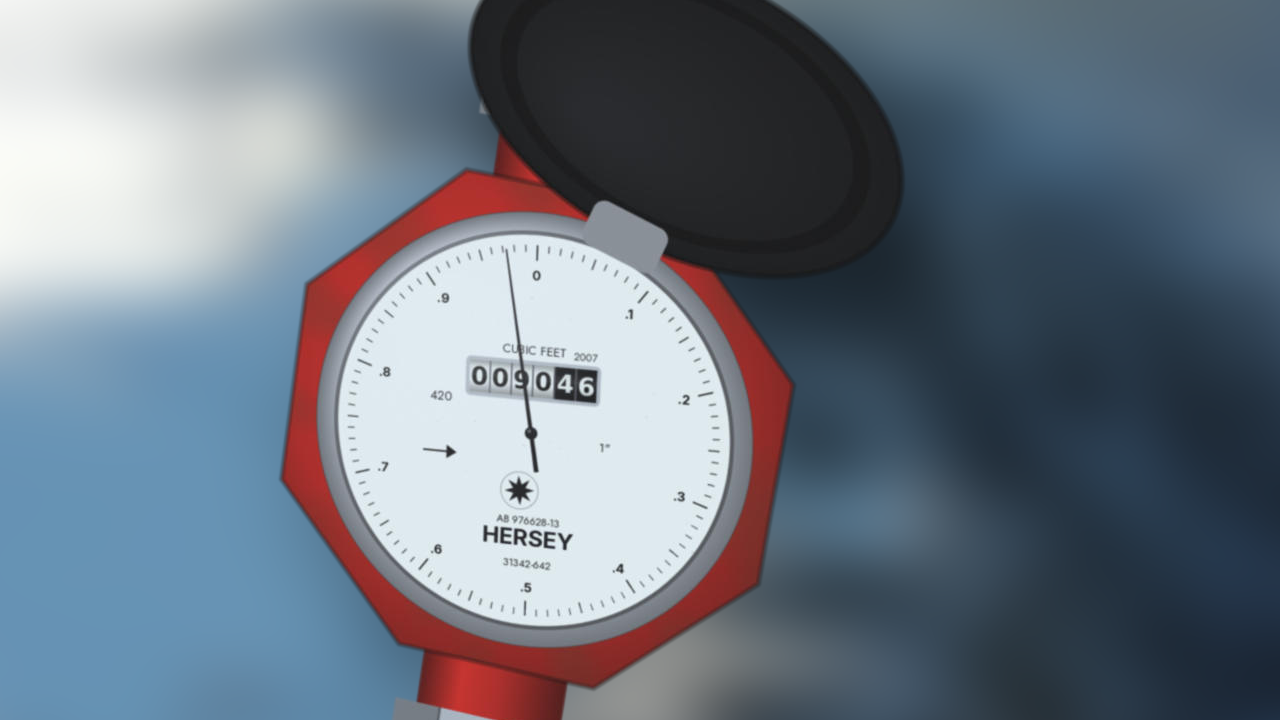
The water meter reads 9045.97; ft³
